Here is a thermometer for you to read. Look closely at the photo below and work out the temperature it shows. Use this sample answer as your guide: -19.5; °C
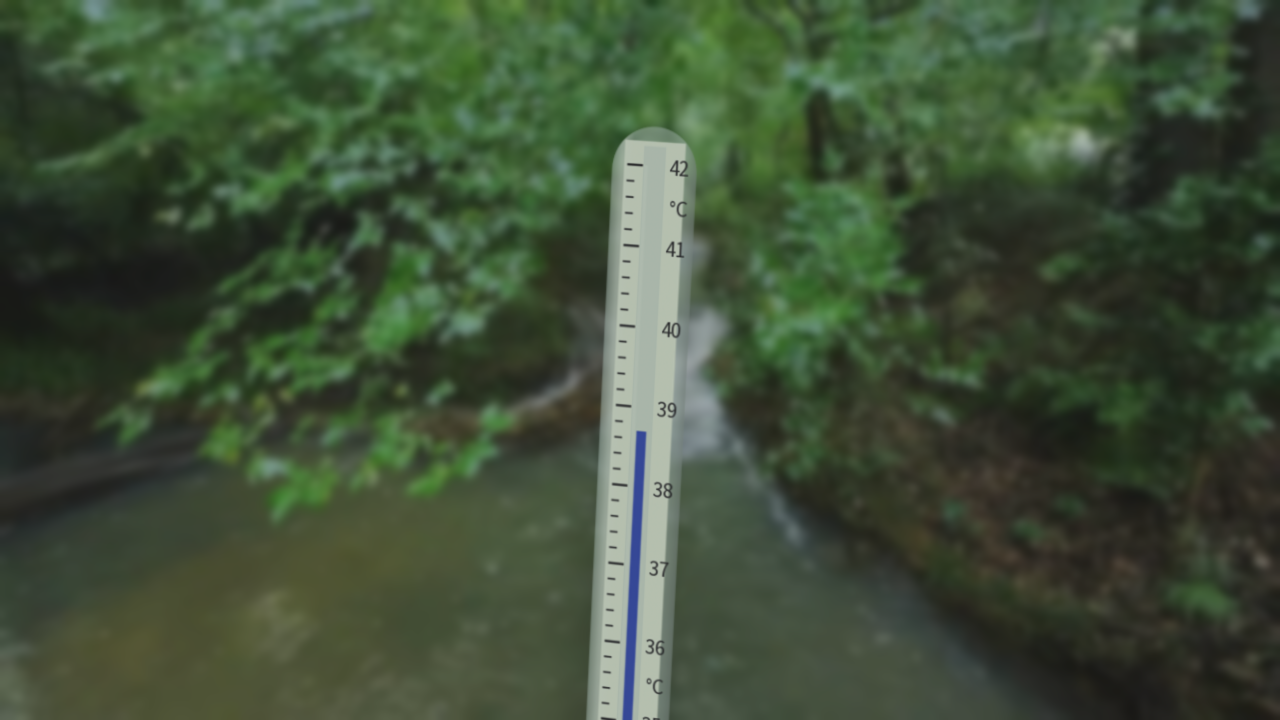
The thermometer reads 38.7; °C
